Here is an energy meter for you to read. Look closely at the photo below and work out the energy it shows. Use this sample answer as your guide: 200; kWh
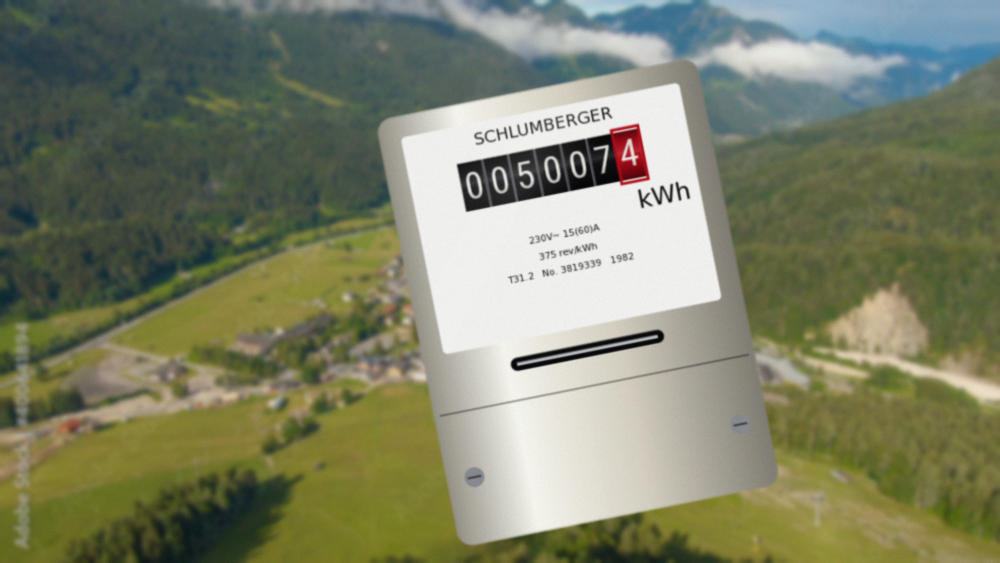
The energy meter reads 5007.4; kWh
